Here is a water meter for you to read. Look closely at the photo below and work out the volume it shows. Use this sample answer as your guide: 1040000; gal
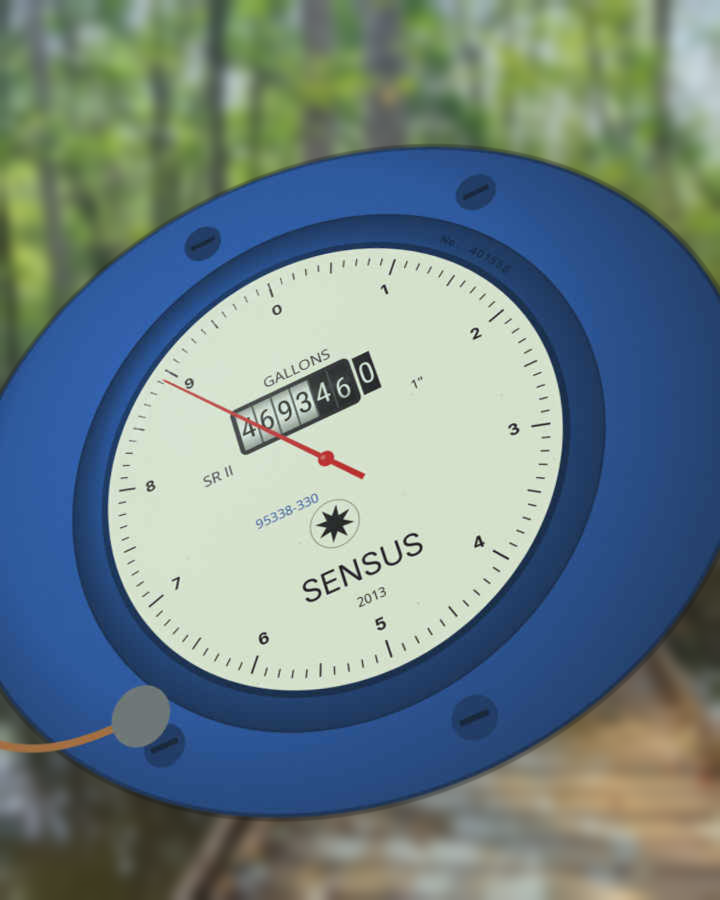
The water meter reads 4693458.9; gal
